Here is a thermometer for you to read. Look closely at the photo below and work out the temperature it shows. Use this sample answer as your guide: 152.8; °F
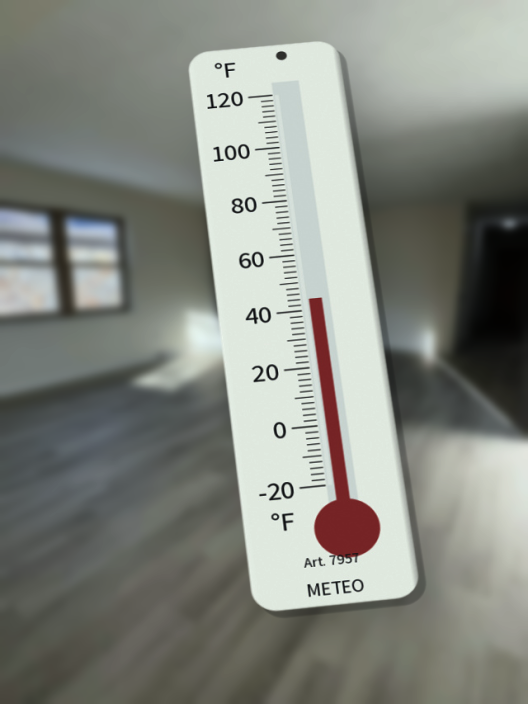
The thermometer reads 44; °F
